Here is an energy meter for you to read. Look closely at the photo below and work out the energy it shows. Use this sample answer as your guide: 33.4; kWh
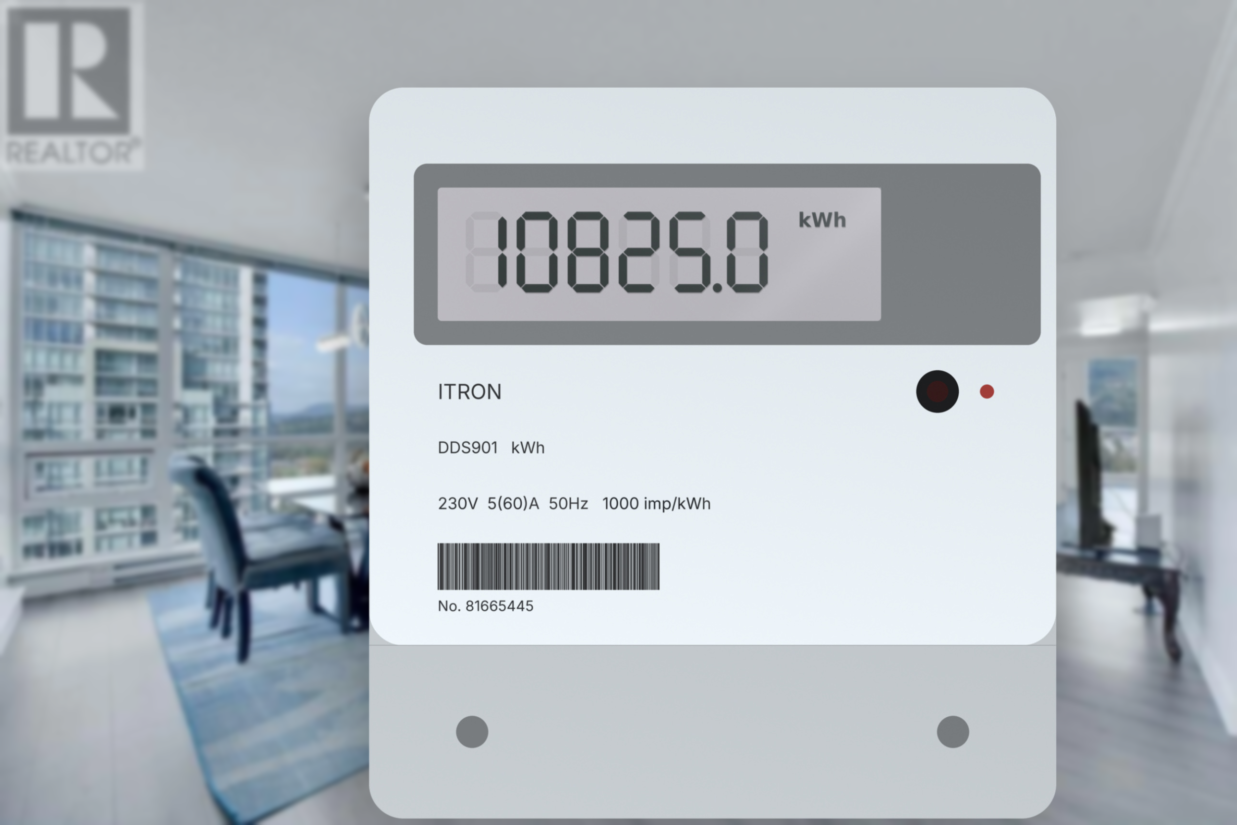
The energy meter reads 10825.0; kWh
